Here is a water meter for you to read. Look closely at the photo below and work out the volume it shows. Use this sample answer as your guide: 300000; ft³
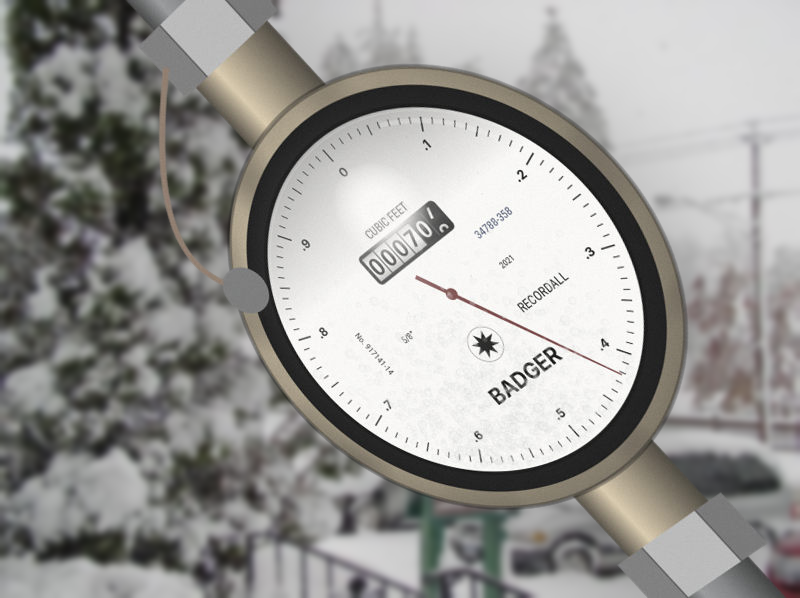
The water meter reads 707.42; ft³
